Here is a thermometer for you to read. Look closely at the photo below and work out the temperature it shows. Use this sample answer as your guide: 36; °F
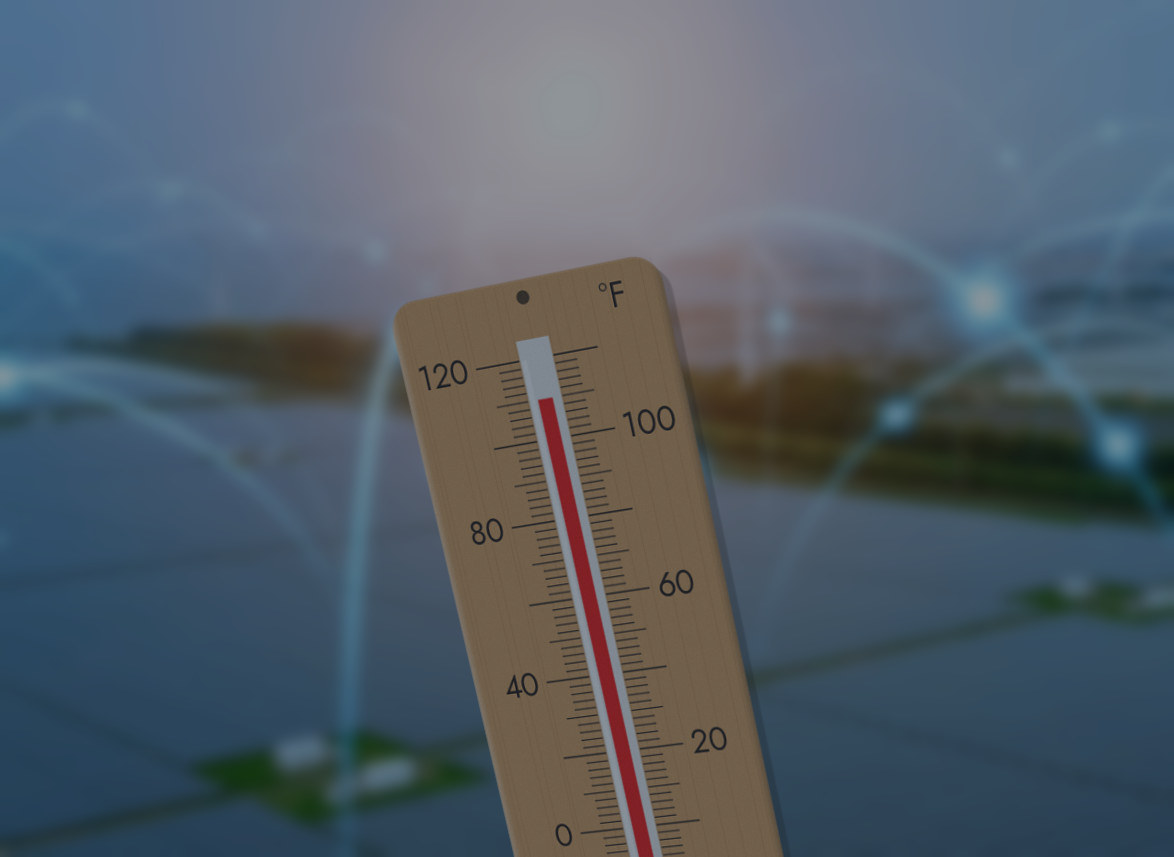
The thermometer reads 110; °F
